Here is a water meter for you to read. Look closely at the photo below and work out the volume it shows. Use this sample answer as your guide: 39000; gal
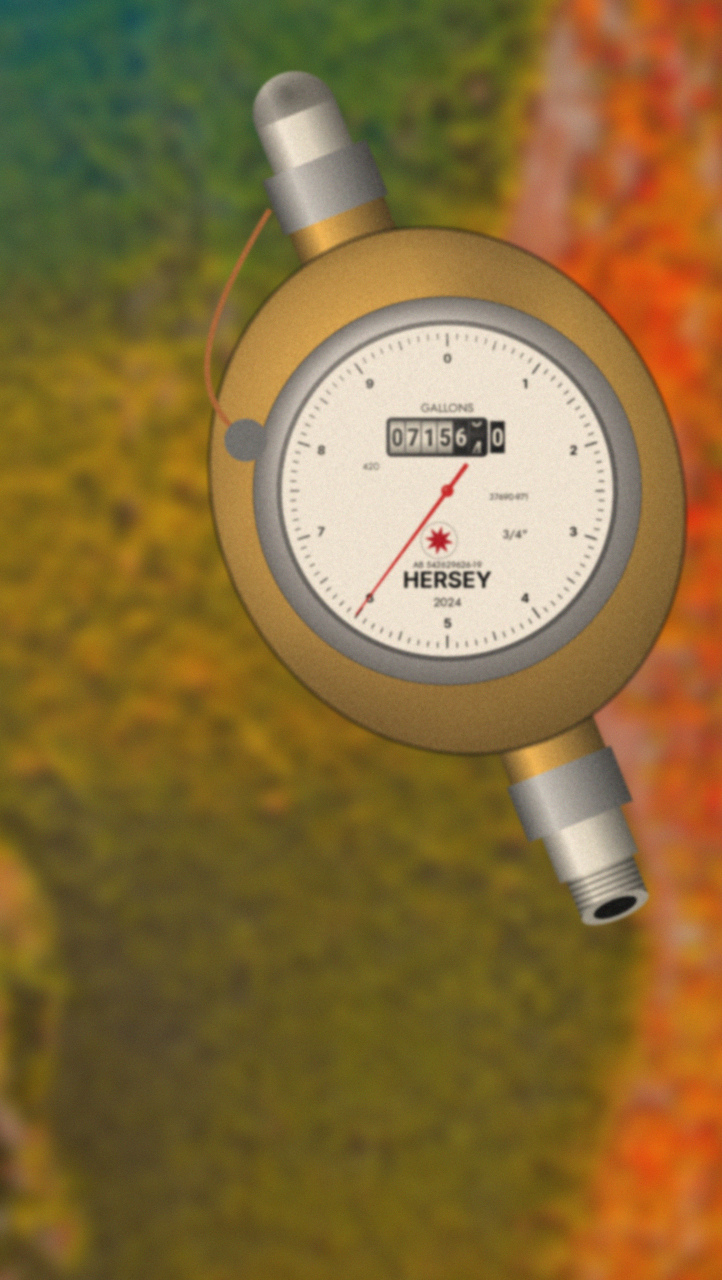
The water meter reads 715636.0; gal
